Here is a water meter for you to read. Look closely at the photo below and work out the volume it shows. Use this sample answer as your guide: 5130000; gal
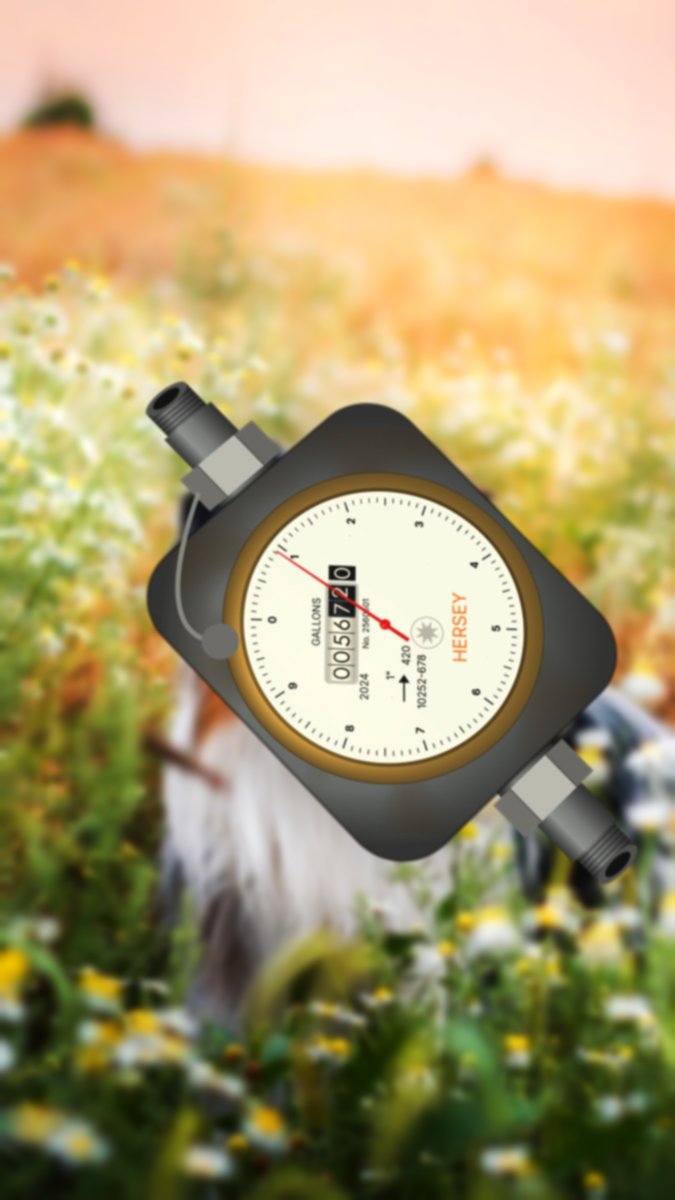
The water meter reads 56720.9; gal
